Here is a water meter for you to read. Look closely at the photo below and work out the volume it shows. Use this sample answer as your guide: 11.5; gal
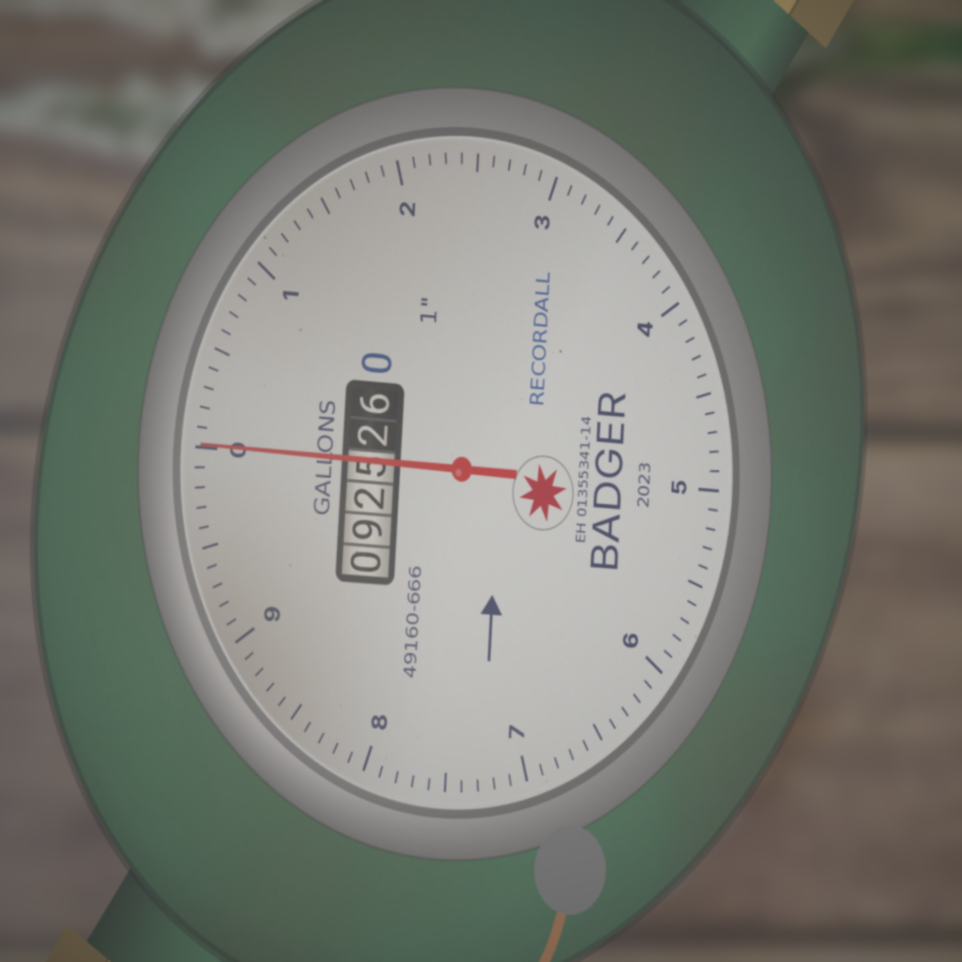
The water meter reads 925260.0; gal
